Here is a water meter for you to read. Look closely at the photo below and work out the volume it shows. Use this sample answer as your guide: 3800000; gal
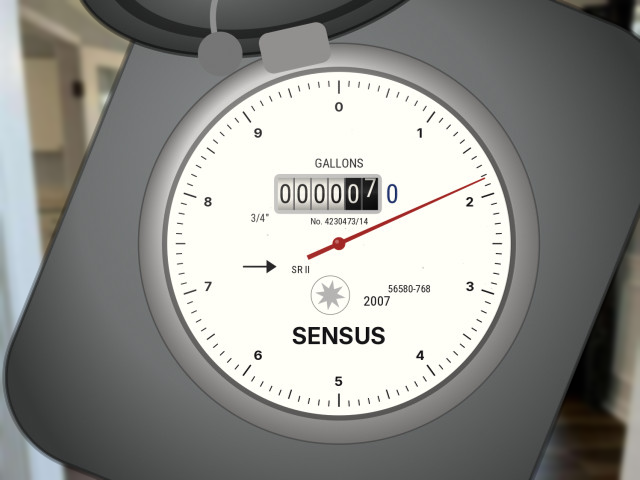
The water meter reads 71.8; gal
